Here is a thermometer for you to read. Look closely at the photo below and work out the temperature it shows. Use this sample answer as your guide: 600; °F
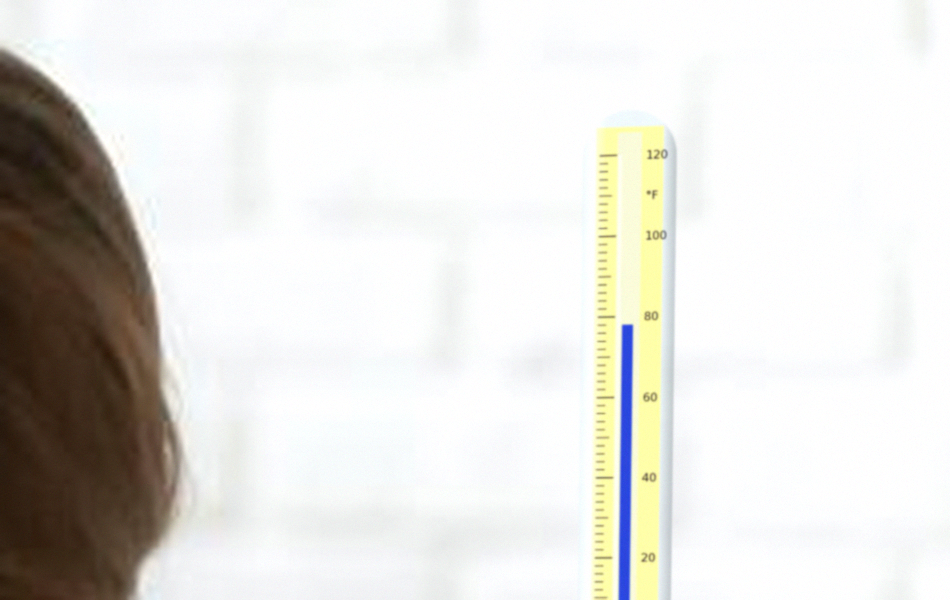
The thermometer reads 78; °F
